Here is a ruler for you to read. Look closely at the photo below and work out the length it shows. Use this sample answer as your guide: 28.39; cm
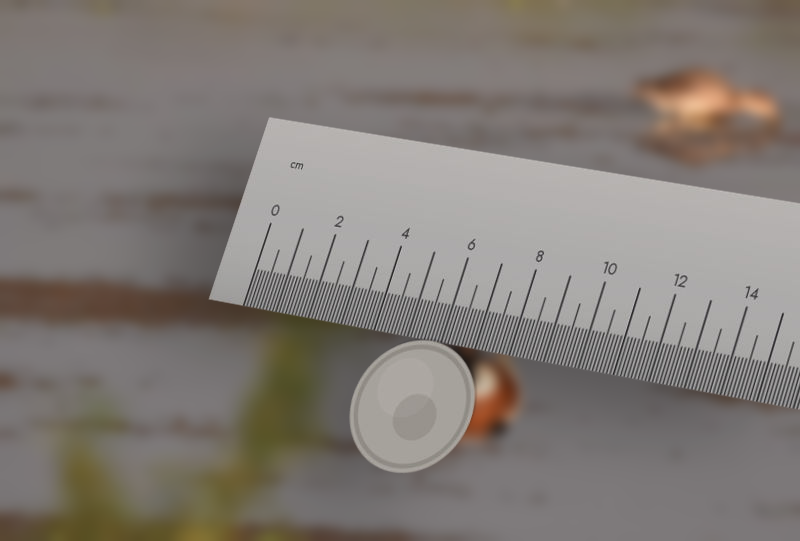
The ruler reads 3.5; cm
